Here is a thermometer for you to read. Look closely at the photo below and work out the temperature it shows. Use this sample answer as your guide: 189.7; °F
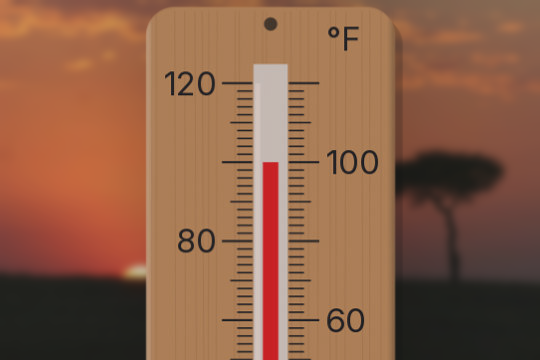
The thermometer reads 100; °F
